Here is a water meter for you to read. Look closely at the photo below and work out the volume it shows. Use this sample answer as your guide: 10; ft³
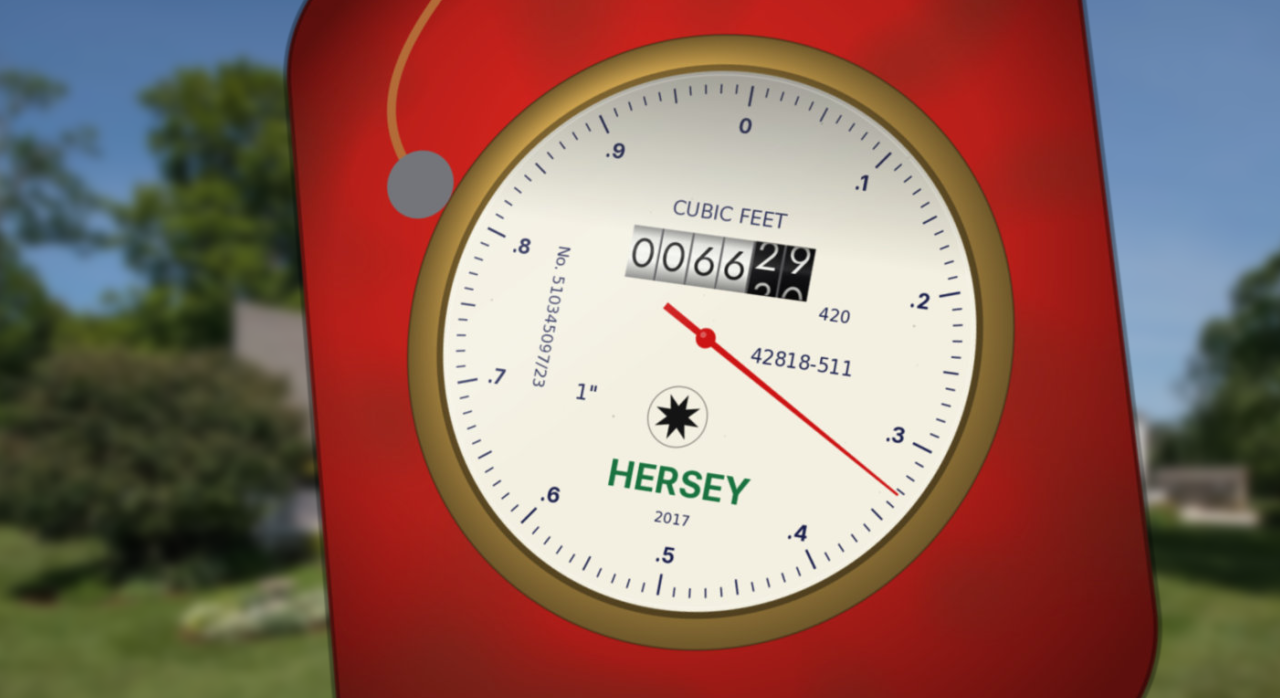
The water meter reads 6629.33; ft³
